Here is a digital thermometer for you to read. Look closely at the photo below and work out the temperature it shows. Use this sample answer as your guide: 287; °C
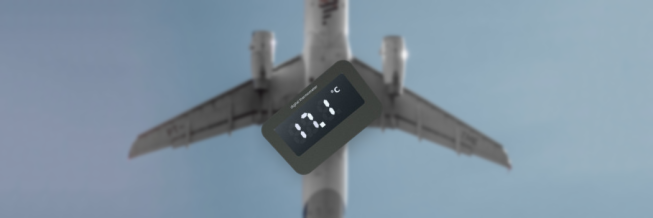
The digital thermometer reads 17.1; °C
